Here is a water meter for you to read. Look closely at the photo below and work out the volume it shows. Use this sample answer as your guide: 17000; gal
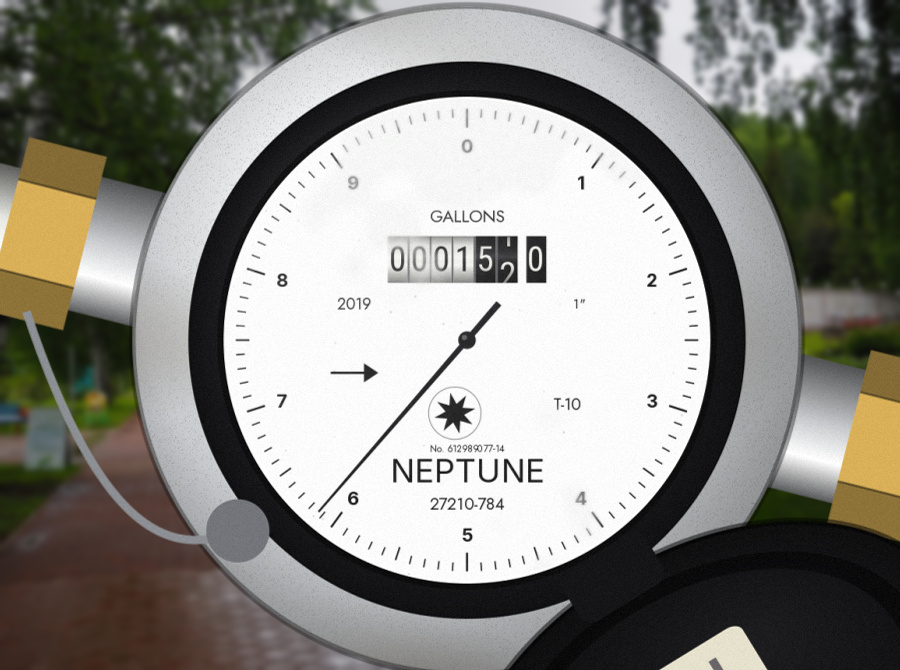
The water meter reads 1516.1; gal
